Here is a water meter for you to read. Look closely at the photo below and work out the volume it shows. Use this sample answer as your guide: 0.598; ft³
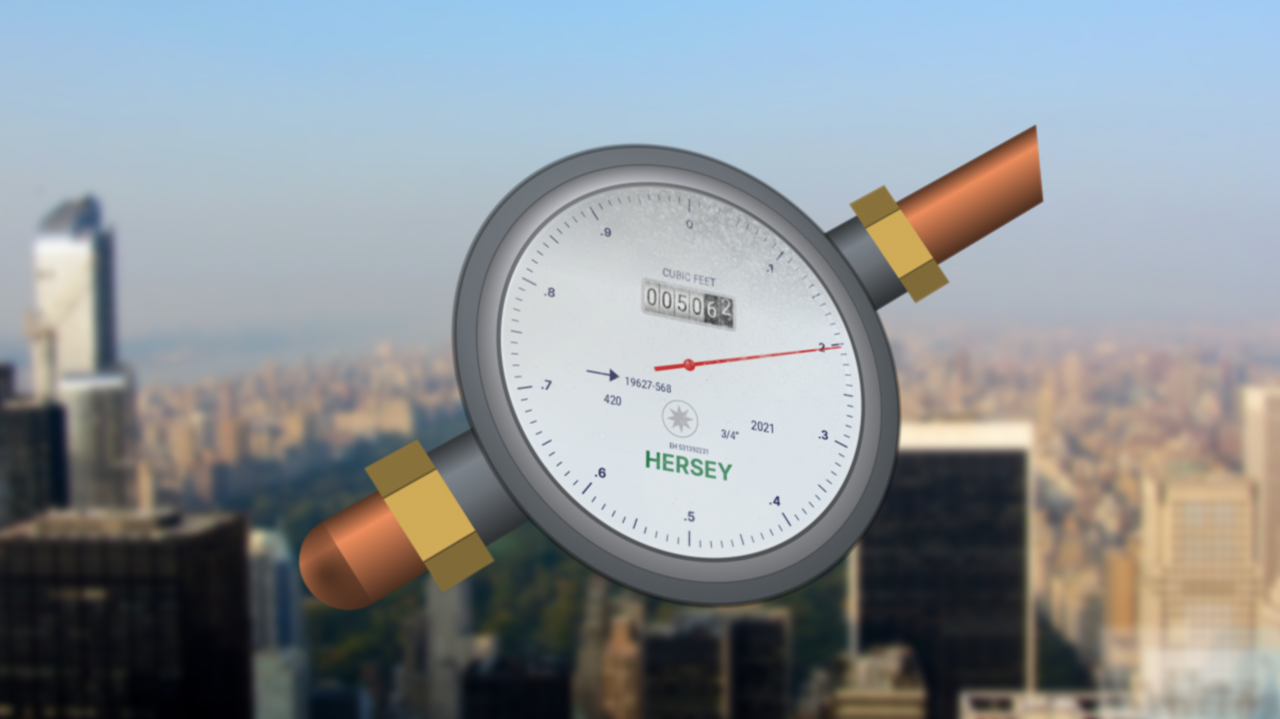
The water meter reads 5062.20; ft³
